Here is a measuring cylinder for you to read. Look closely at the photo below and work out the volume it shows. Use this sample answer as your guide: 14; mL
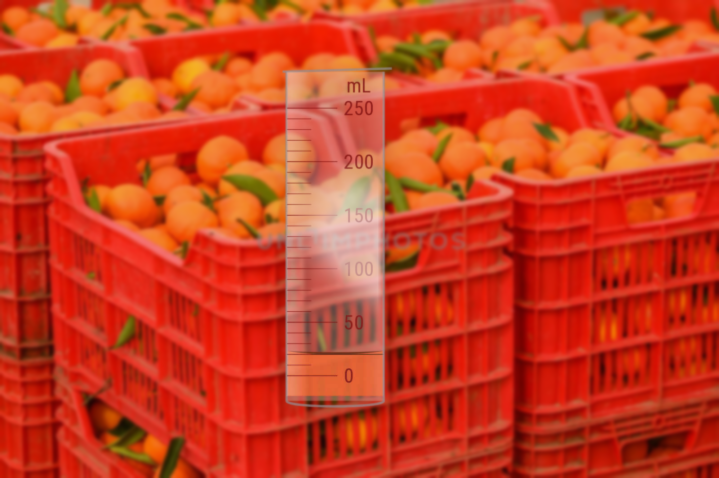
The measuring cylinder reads 20; mL
